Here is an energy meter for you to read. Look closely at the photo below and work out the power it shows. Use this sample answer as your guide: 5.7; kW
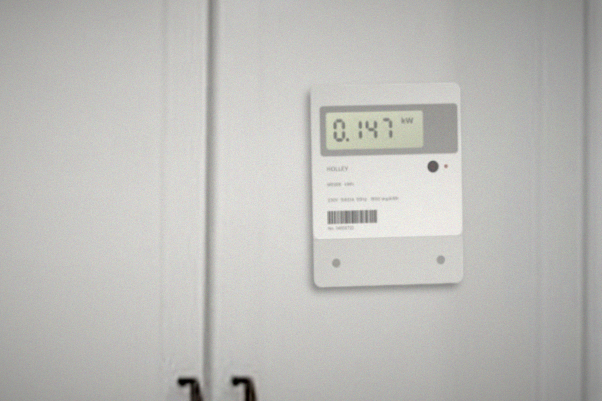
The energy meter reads 0.147; kW
